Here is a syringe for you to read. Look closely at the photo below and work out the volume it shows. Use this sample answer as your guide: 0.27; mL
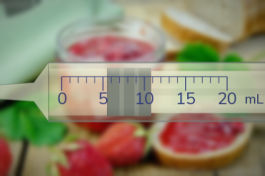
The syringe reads 5.5; mL
